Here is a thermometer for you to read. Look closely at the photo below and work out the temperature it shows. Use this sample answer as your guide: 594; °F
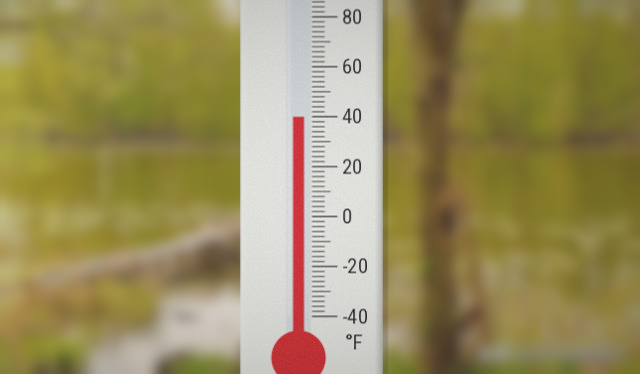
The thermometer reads 40; °F
